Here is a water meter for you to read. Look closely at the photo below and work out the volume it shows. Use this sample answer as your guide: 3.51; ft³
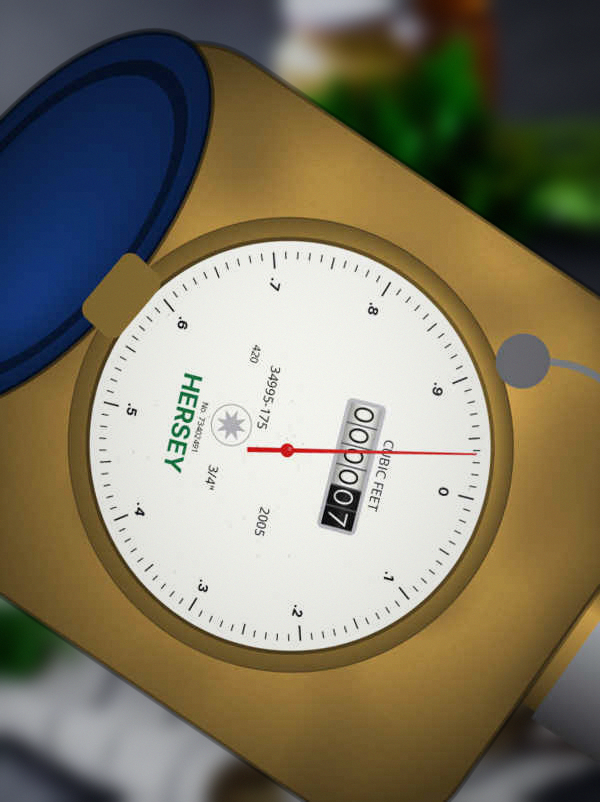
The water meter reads 6.96; ft³
